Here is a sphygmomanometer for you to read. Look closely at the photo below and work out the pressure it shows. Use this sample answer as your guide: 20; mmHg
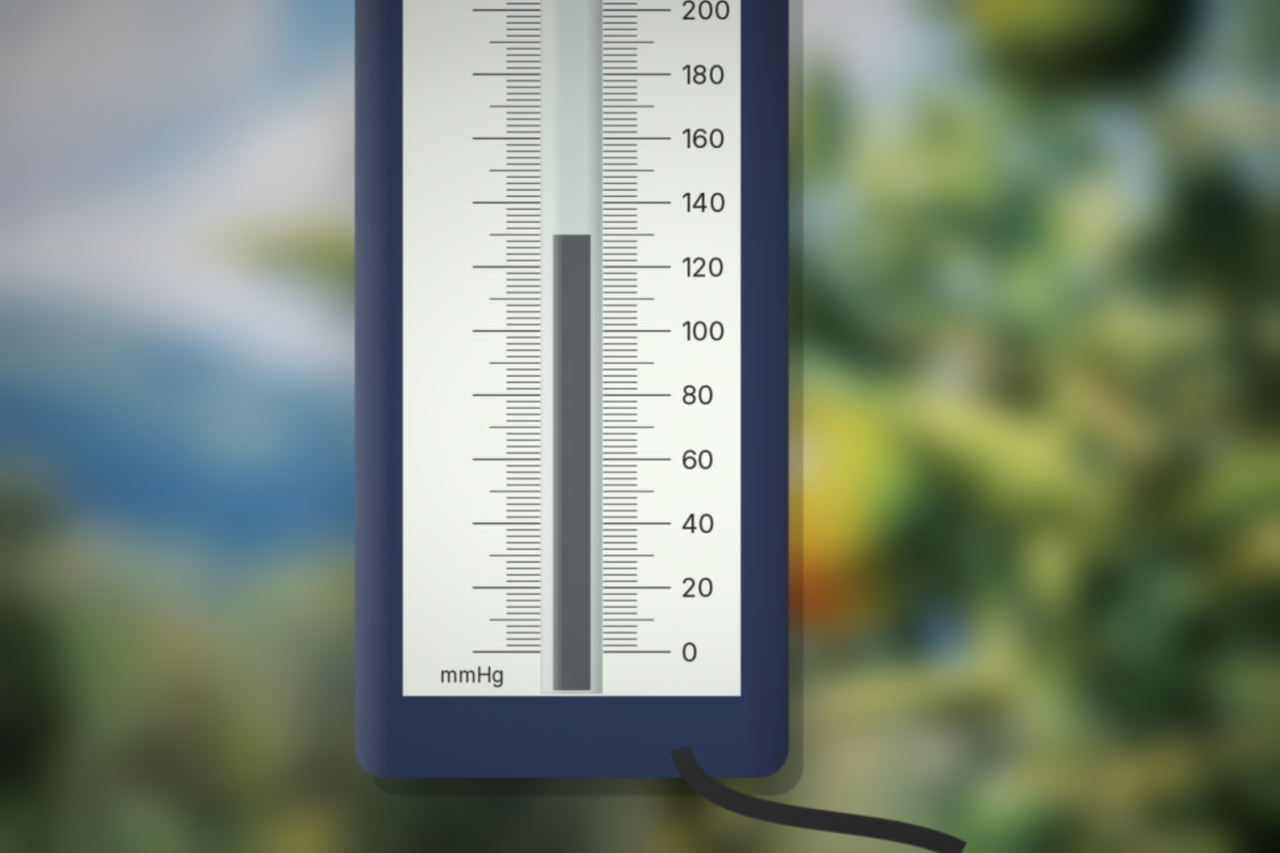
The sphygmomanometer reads 130; mmHg
